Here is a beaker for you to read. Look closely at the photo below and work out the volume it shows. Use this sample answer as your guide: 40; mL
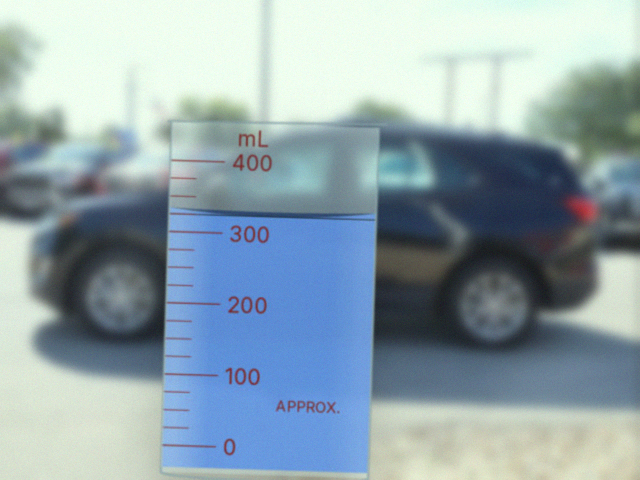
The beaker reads 325; mL
